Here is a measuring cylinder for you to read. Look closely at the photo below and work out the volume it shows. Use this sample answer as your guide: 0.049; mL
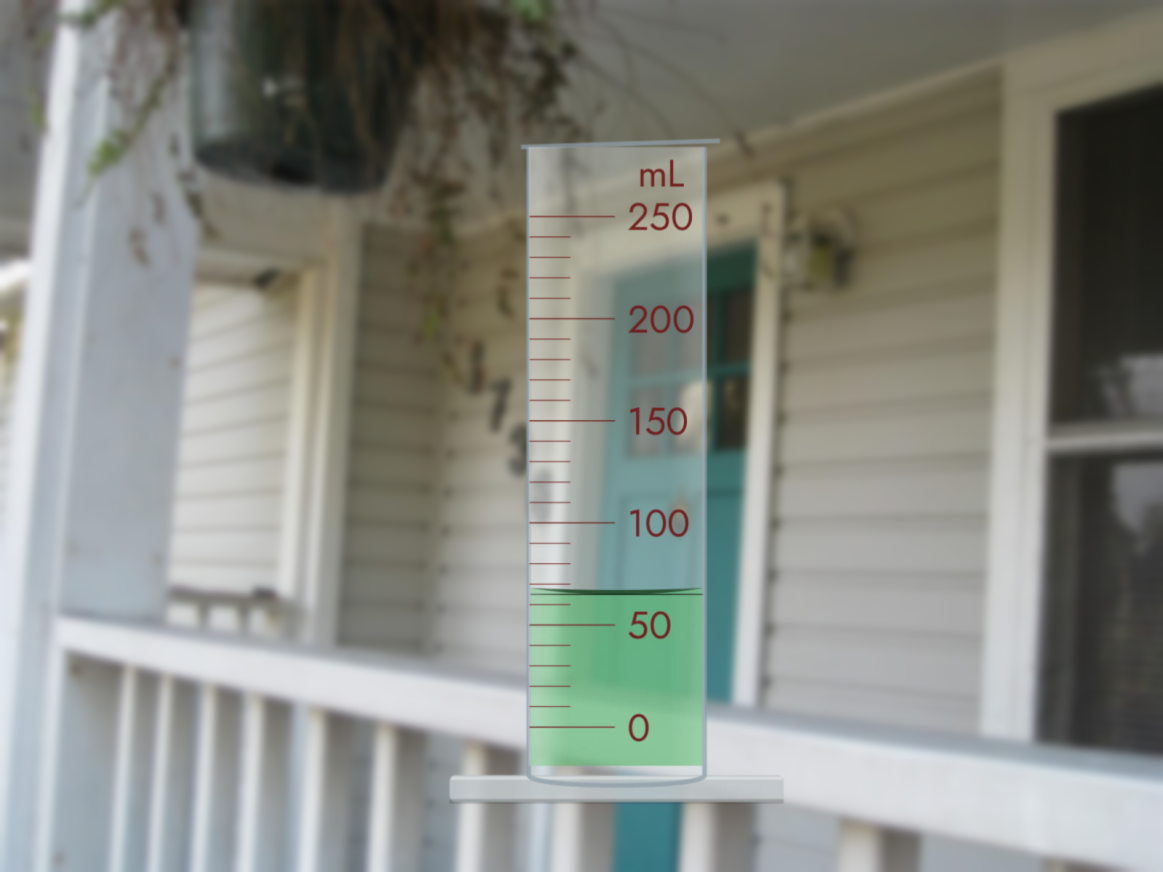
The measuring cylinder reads 65; mL
